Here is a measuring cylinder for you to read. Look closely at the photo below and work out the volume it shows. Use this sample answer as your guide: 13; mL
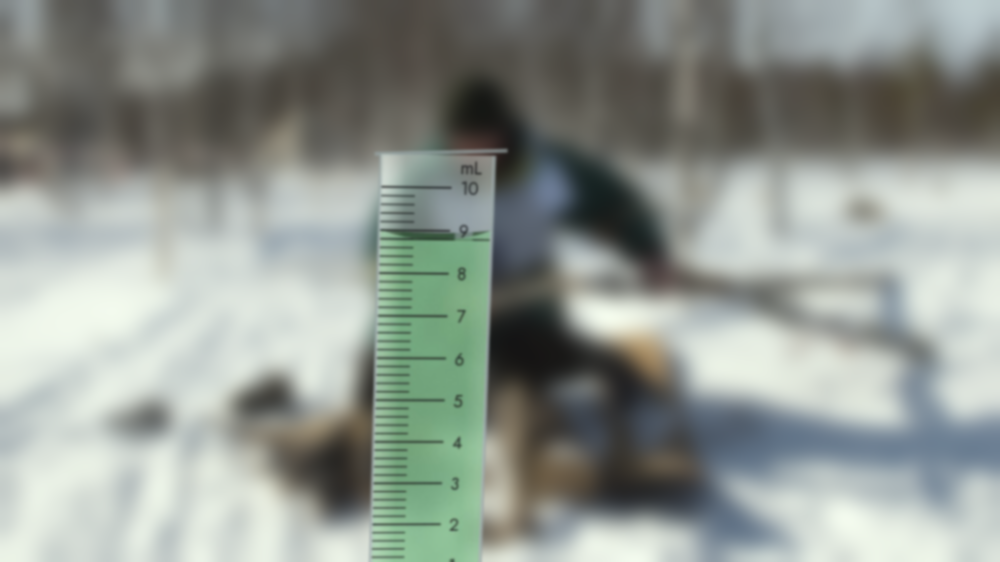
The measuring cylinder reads 8.8; mL
